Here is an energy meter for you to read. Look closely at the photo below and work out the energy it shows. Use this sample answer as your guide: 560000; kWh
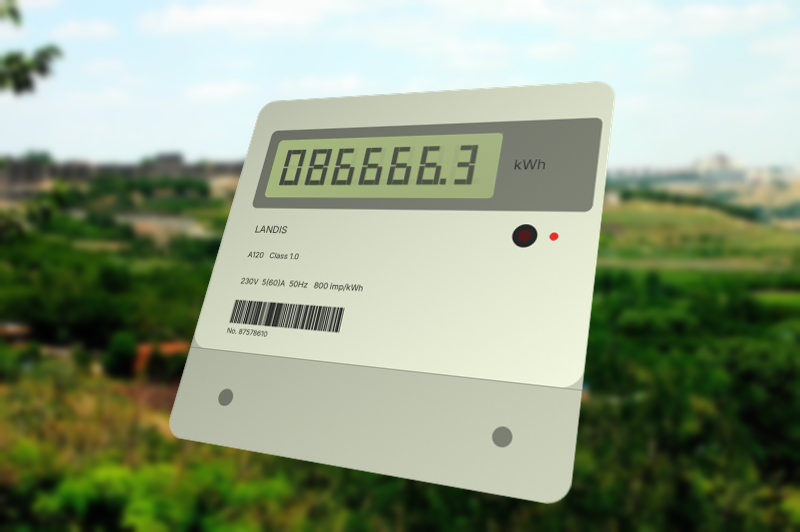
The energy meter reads 86666.3; kWh
